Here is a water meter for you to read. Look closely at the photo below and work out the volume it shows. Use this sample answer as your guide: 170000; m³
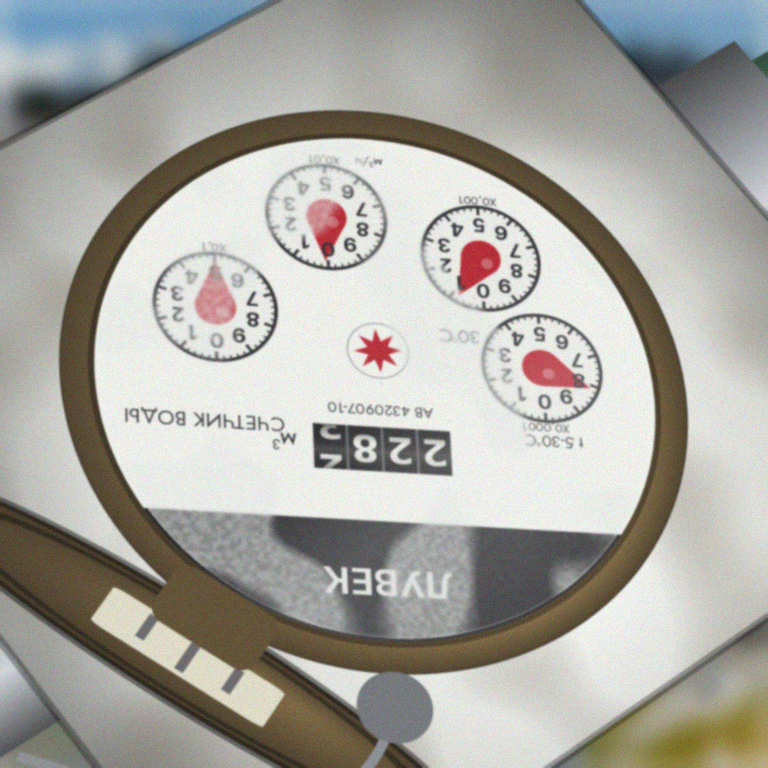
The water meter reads 2282.5008; m³
